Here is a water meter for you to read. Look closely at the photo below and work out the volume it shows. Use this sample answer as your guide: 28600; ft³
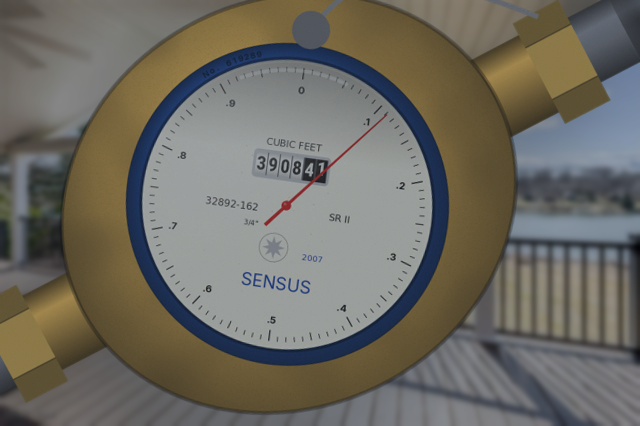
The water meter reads 390841.11; ft³
